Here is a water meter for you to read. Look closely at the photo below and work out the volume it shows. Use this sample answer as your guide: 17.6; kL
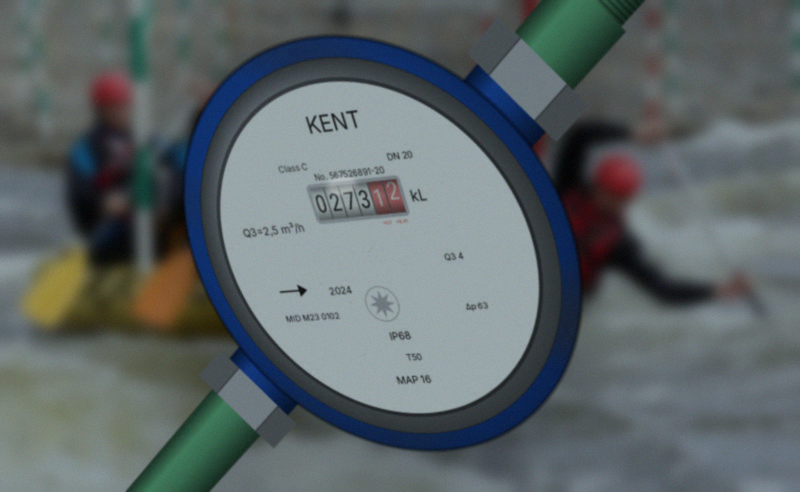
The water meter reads 273.12; kL
